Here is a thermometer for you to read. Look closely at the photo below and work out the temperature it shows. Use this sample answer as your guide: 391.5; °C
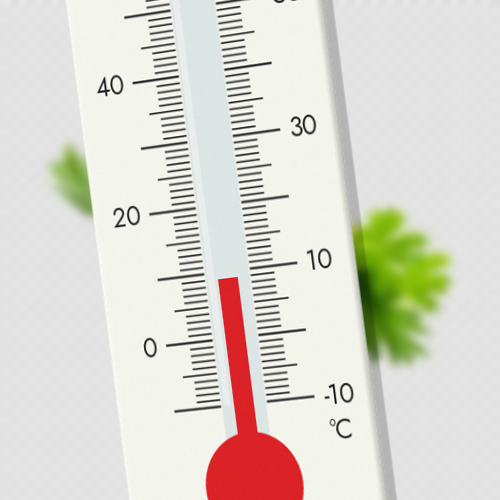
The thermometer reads 9; °C
